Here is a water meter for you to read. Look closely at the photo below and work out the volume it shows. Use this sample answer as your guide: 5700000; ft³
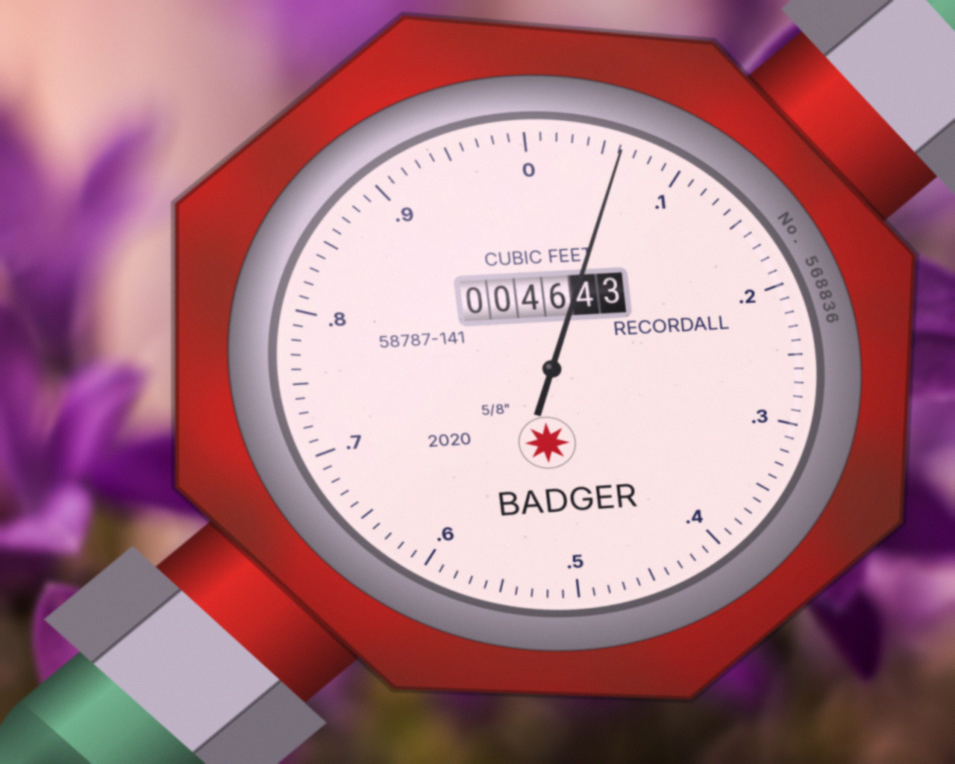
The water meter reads 4643.06; ft³
